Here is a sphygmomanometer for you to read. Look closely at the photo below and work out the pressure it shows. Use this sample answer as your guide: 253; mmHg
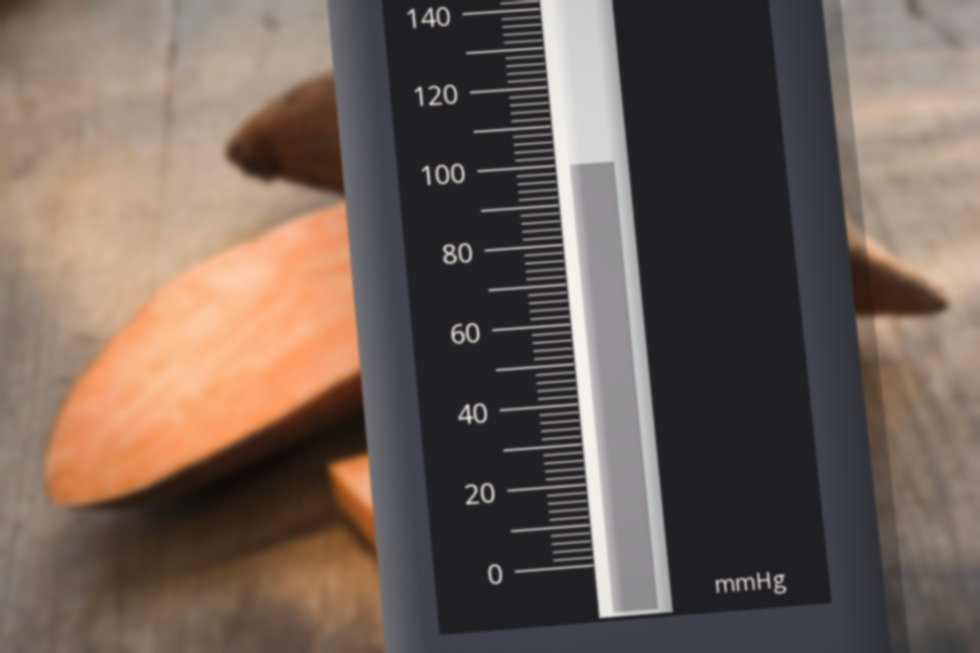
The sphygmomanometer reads 100; mmHg
